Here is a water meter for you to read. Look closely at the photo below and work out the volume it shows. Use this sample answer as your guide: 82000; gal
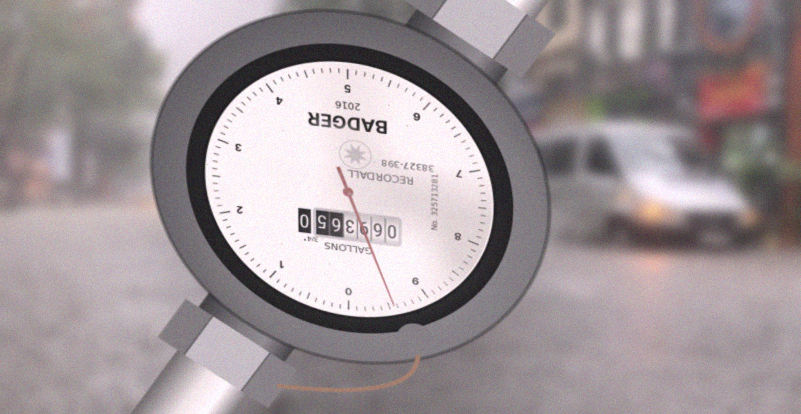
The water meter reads 693649.4; gal
